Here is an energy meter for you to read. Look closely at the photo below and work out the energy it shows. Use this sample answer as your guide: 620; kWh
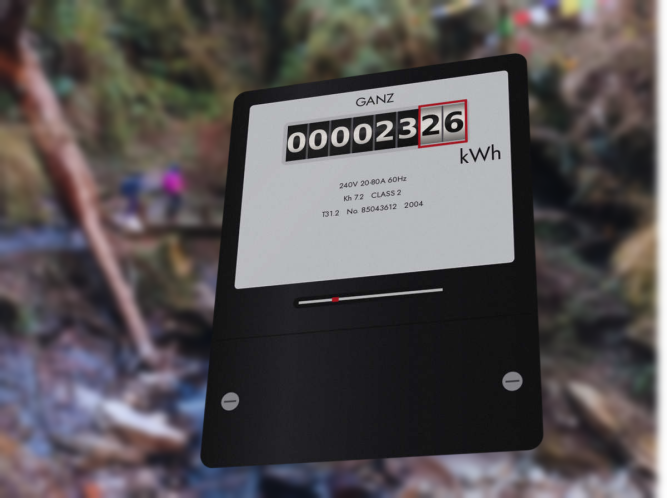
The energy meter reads 23.26; kWh
